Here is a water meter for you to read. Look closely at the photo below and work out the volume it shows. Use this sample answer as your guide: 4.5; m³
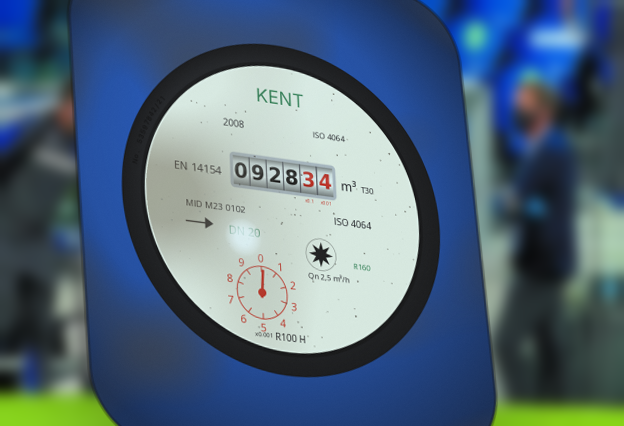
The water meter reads 928.340; m³
